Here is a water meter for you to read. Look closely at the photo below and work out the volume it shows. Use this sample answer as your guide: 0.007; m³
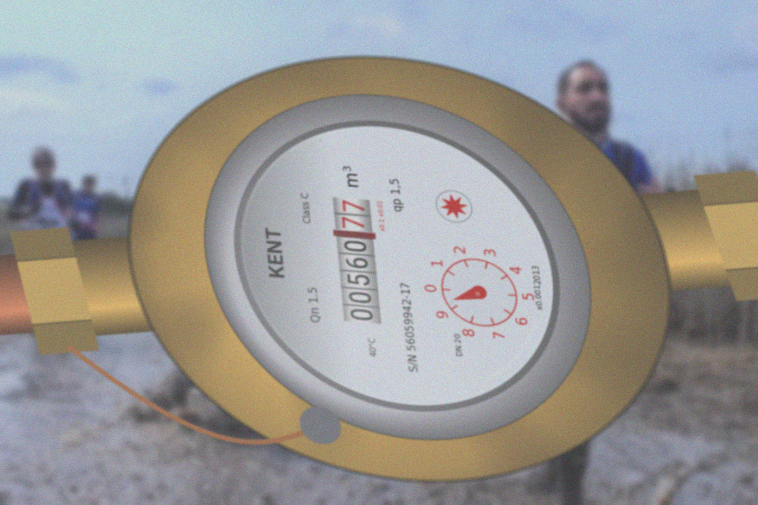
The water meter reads 560.769; m³
